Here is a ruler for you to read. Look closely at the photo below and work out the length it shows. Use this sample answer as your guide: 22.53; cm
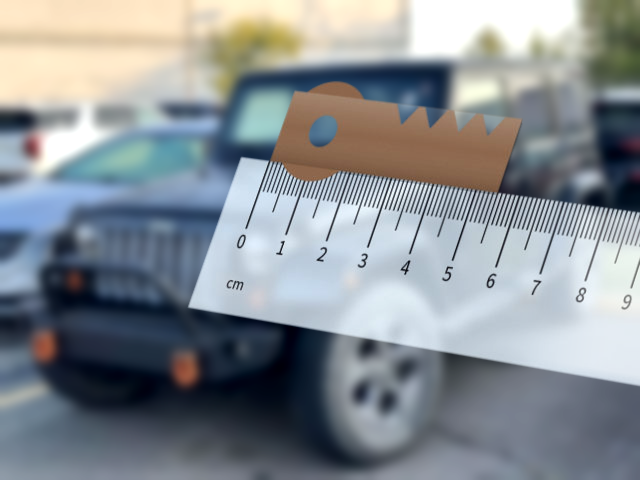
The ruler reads 5.5; cm
